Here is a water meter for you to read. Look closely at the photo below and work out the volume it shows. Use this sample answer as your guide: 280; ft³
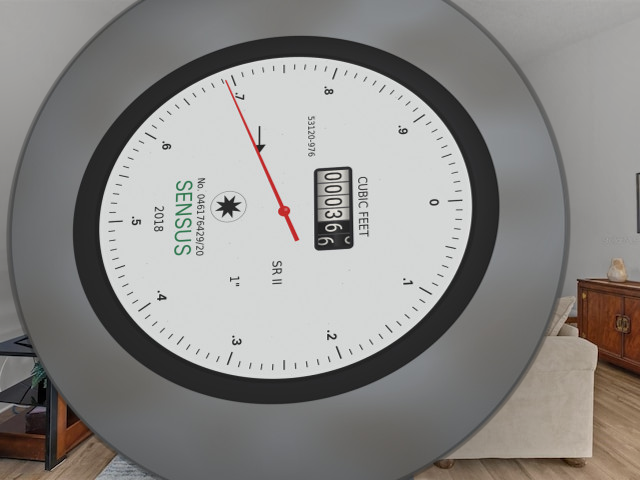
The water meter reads 365.69; ft³
